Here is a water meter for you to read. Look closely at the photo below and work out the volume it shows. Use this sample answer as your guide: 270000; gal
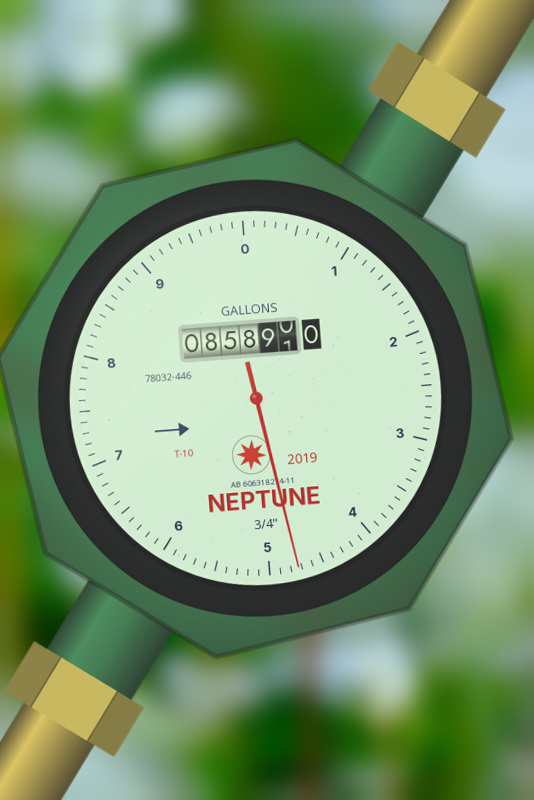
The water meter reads 858904.7; gal
